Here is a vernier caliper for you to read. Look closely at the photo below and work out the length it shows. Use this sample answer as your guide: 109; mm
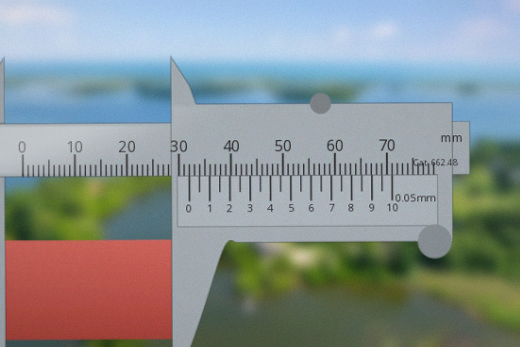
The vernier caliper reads 32.0; mm
